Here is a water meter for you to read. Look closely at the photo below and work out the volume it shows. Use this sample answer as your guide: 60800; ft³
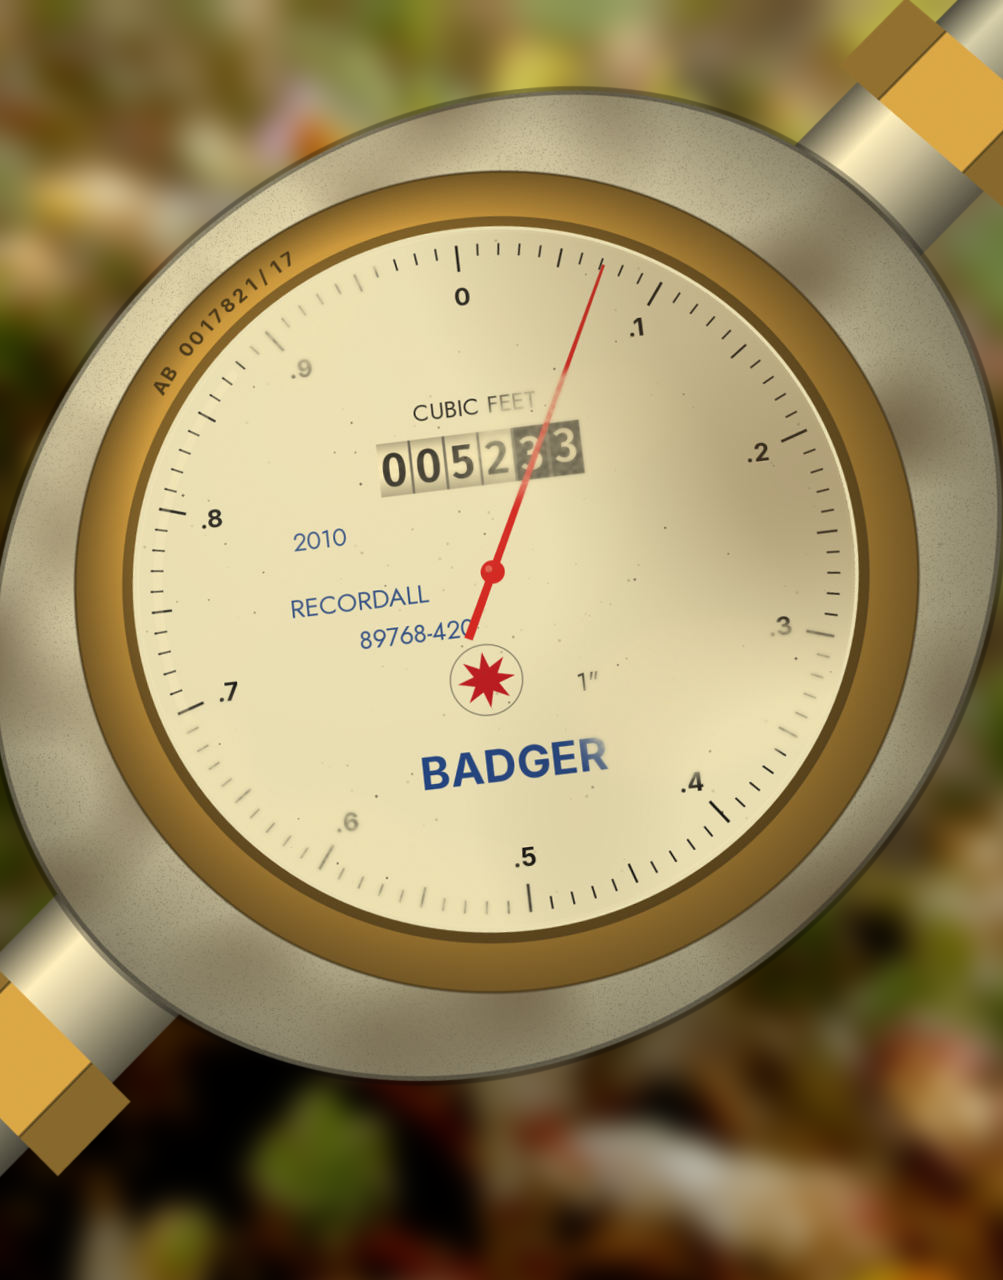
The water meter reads 5233.07; ft³
